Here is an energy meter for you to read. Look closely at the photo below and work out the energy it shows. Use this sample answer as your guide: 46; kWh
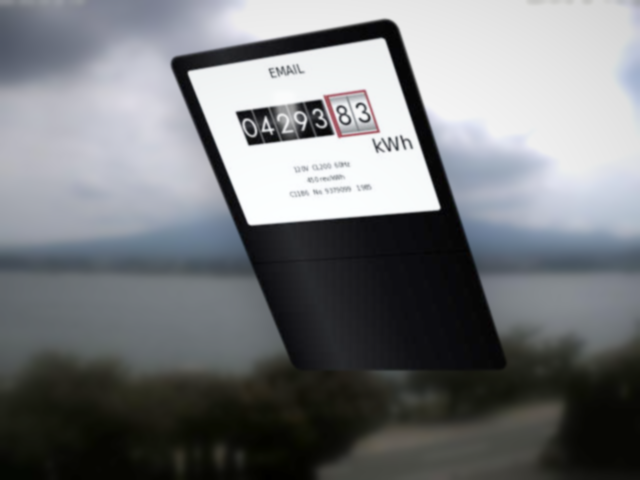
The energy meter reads 4293.83; kWh
